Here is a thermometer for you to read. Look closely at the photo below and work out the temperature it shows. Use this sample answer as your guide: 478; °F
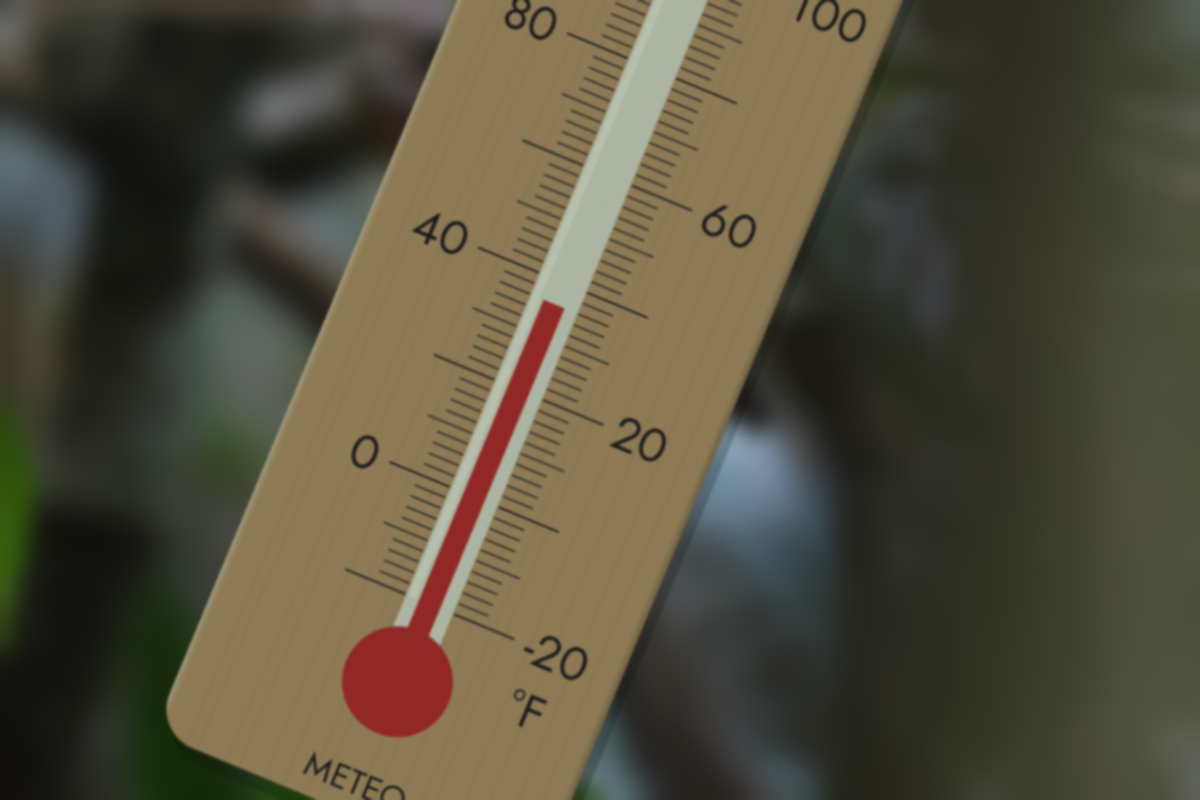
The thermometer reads 36; °F
